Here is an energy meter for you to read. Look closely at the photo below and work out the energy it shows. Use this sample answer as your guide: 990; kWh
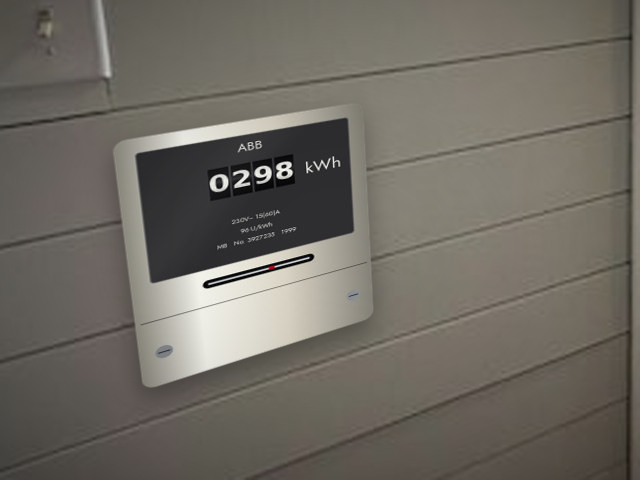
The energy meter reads 298; kWh
